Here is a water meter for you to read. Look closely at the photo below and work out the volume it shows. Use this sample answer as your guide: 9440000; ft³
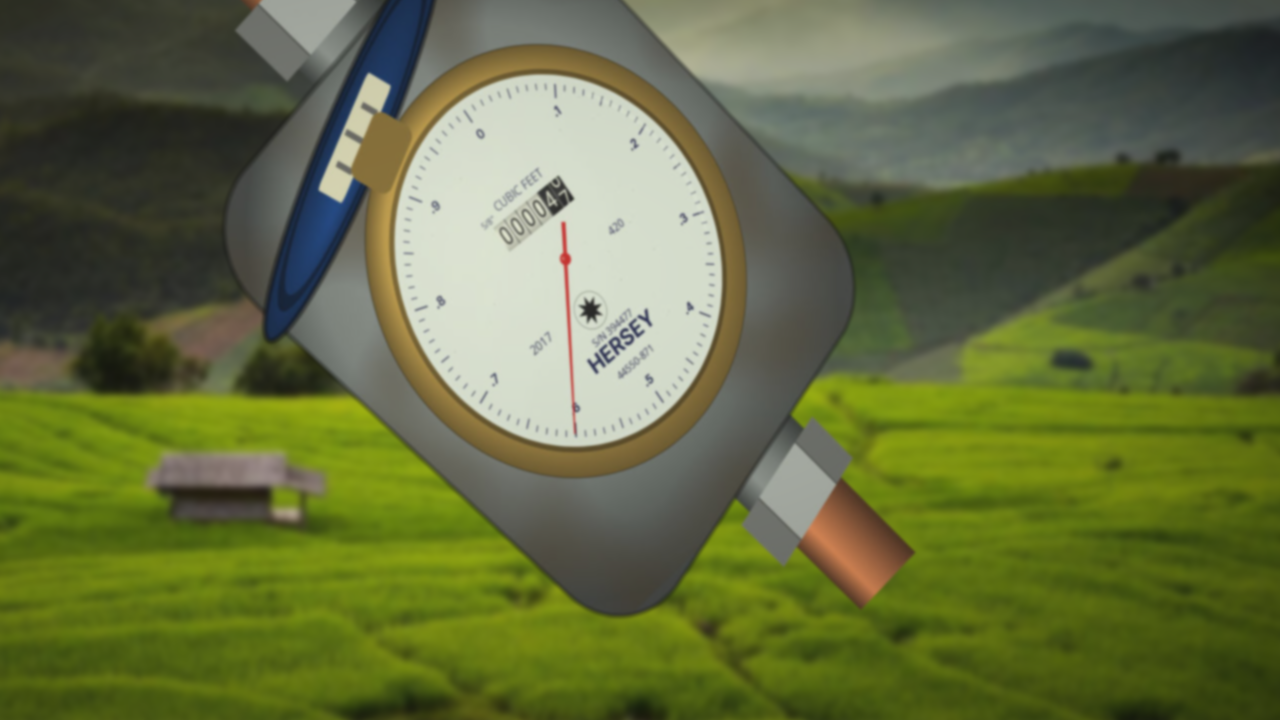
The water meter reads 46.60; ft³
